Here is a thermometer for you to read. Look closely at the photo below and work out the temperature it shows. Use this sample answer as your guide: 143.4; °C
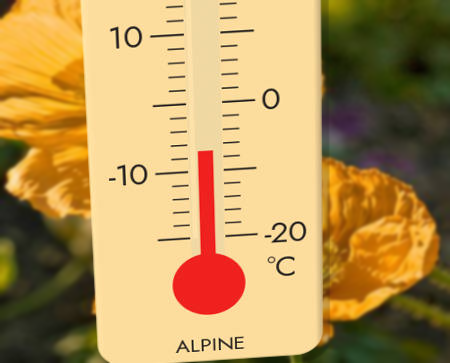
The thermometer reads -7; °C
